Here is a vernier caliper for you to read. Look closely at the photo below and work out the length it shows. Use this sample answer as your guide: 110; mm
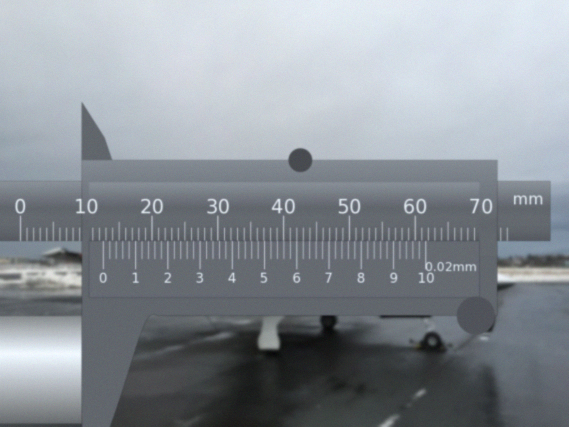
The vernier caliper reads 12.6; mm
